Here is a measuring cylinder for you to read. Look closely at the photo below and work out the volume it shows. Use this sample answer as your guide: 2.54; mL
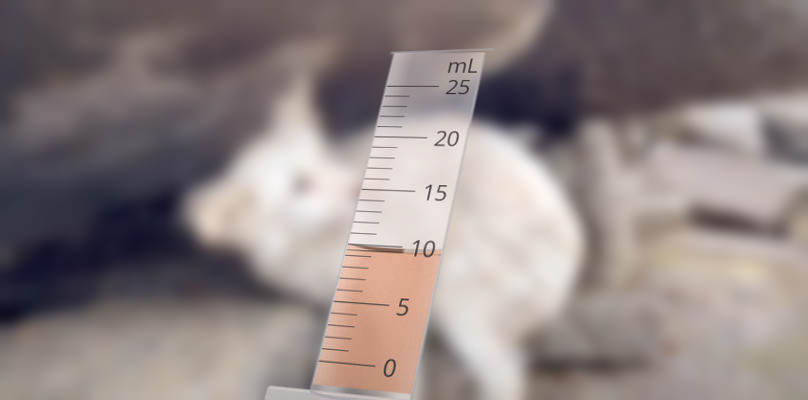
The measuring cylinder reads 9.5; mL
